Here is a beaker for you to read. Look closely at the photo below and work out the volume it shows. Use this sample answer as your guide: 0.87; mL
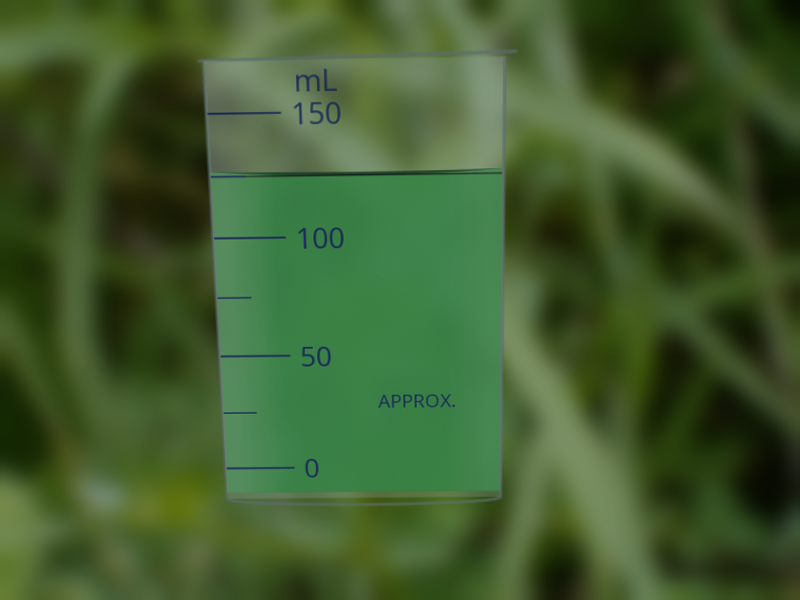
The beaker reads 125; mL
